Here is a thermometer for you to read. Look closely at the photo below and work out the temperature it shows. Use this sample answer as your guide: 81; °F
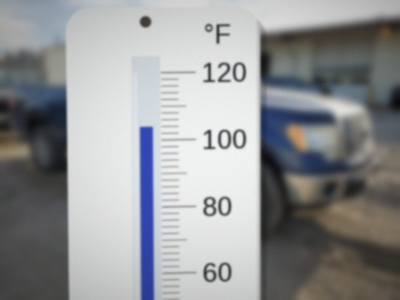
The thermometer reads 104; °F
